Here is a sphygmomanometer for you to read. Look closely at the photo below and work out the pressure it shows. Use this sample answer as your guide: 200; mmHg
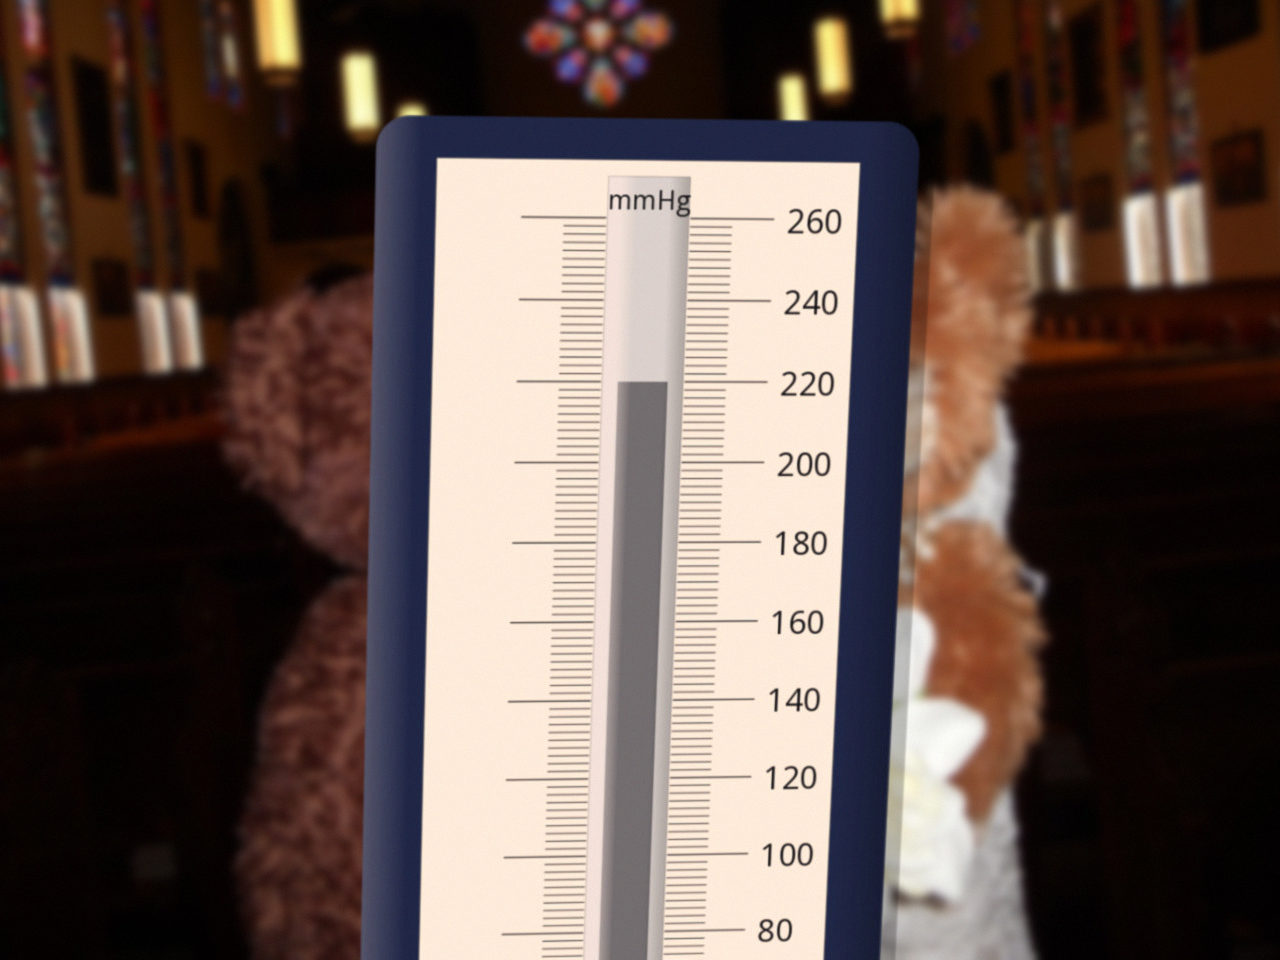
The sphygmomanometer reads 220; mmHg
